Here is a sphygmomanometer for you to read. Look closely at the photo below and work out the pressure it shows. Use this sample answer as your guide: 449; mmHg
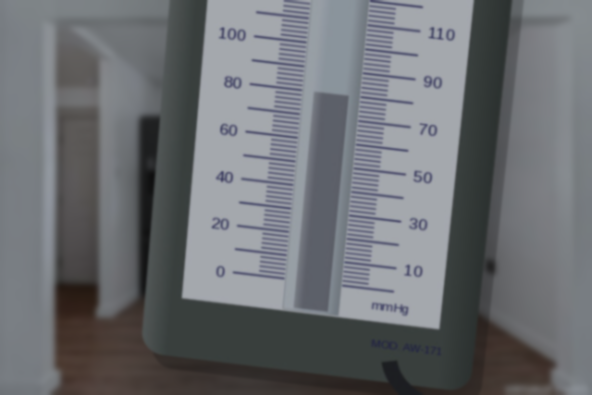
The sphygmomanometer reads 80; mmHg
